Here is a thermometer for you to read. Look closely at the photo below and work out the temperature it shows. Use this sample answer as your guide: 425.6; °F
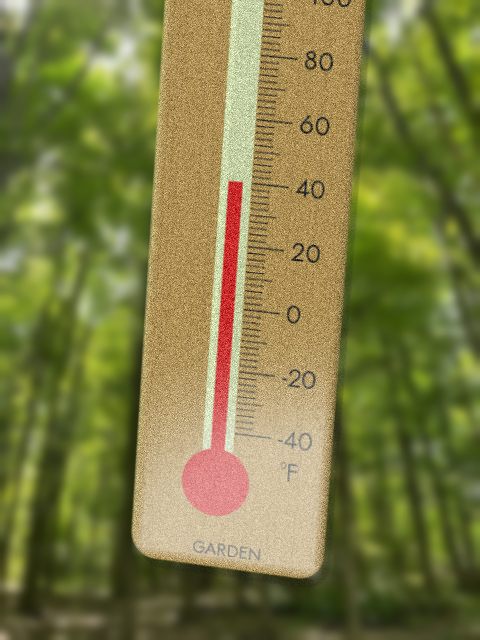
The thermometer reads 40; °F
